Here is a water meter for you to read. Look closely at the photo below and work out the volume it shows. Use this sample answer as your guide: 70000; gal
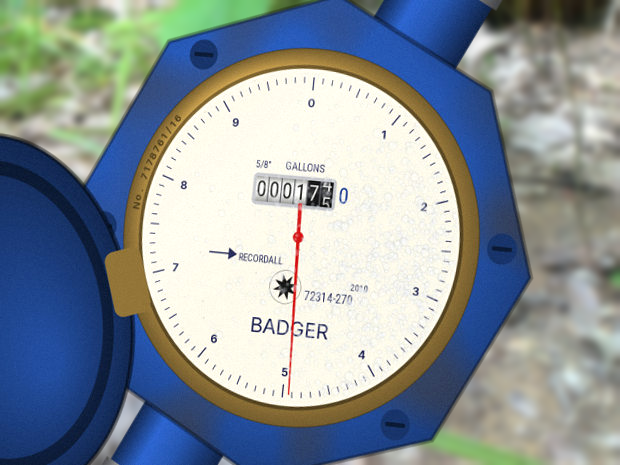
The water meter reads 1744.9; gal
